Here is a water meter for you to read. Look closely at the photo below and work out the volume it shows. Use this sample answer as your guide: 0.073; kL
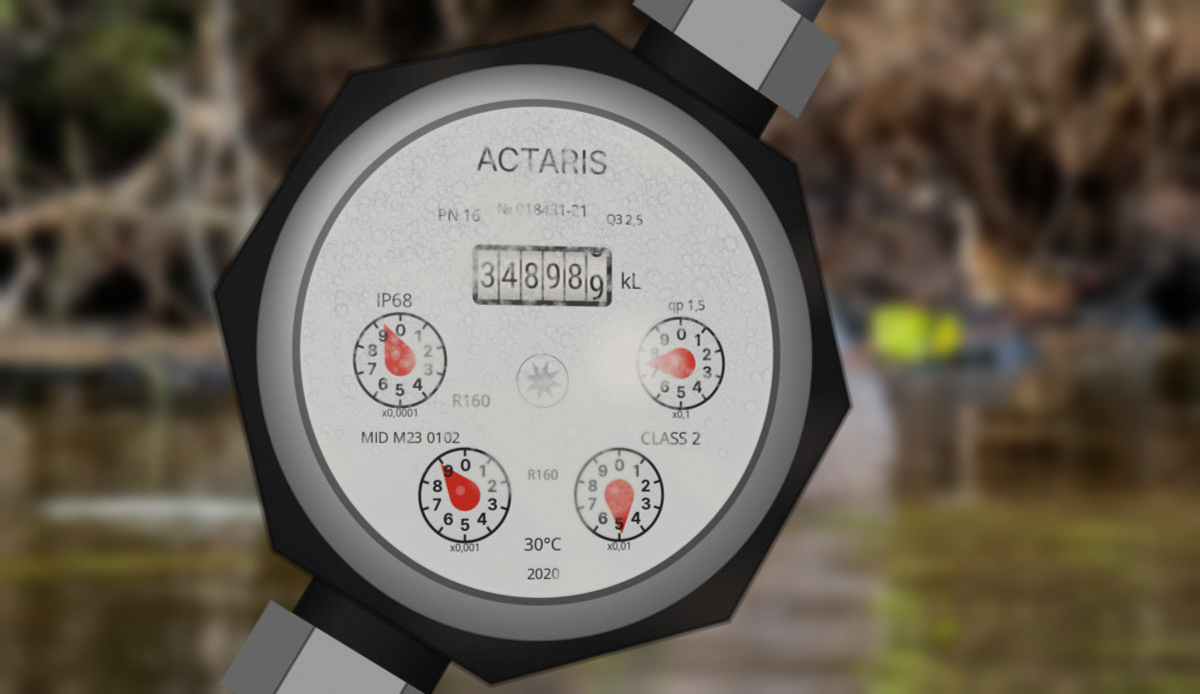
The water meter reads 348988.7489; kL
